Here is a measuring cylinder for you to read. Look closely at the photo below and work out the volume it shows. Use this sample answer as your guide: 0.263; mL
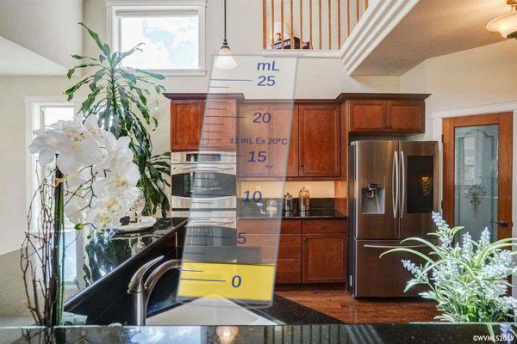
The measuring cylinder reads 2; mL
